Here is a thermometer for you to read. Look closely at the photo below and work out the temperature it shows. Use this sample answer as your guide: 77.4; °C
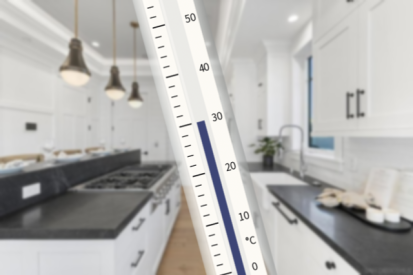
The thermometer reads 30; °C
